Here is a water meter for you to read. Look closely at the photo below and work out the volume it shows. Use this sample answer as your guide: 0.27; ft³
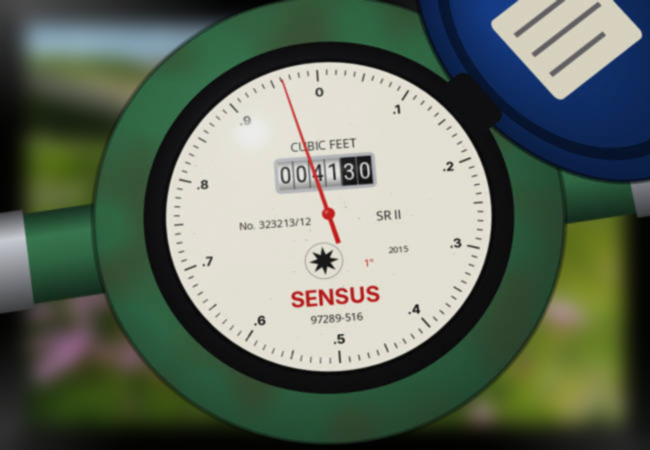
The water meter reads 4129.96; ft³
